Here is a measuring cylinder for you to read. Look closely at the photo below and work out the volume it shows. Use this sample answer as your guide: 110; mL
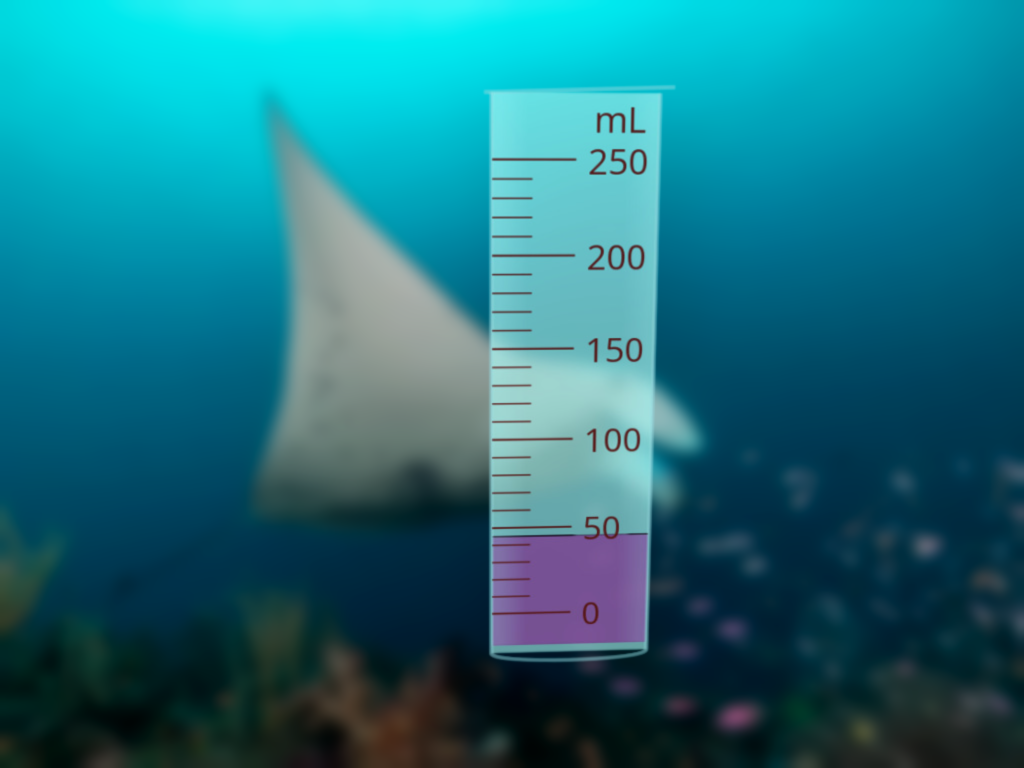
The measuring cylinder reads 45; mL
